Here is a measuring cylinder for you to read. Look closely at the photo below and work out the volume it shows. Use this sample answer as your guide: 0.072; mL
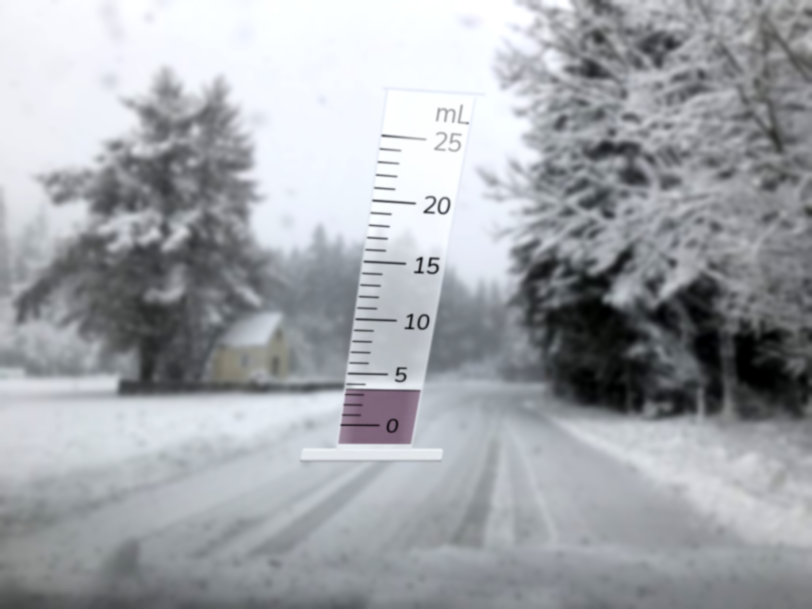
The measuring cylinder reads 3.5; mL
